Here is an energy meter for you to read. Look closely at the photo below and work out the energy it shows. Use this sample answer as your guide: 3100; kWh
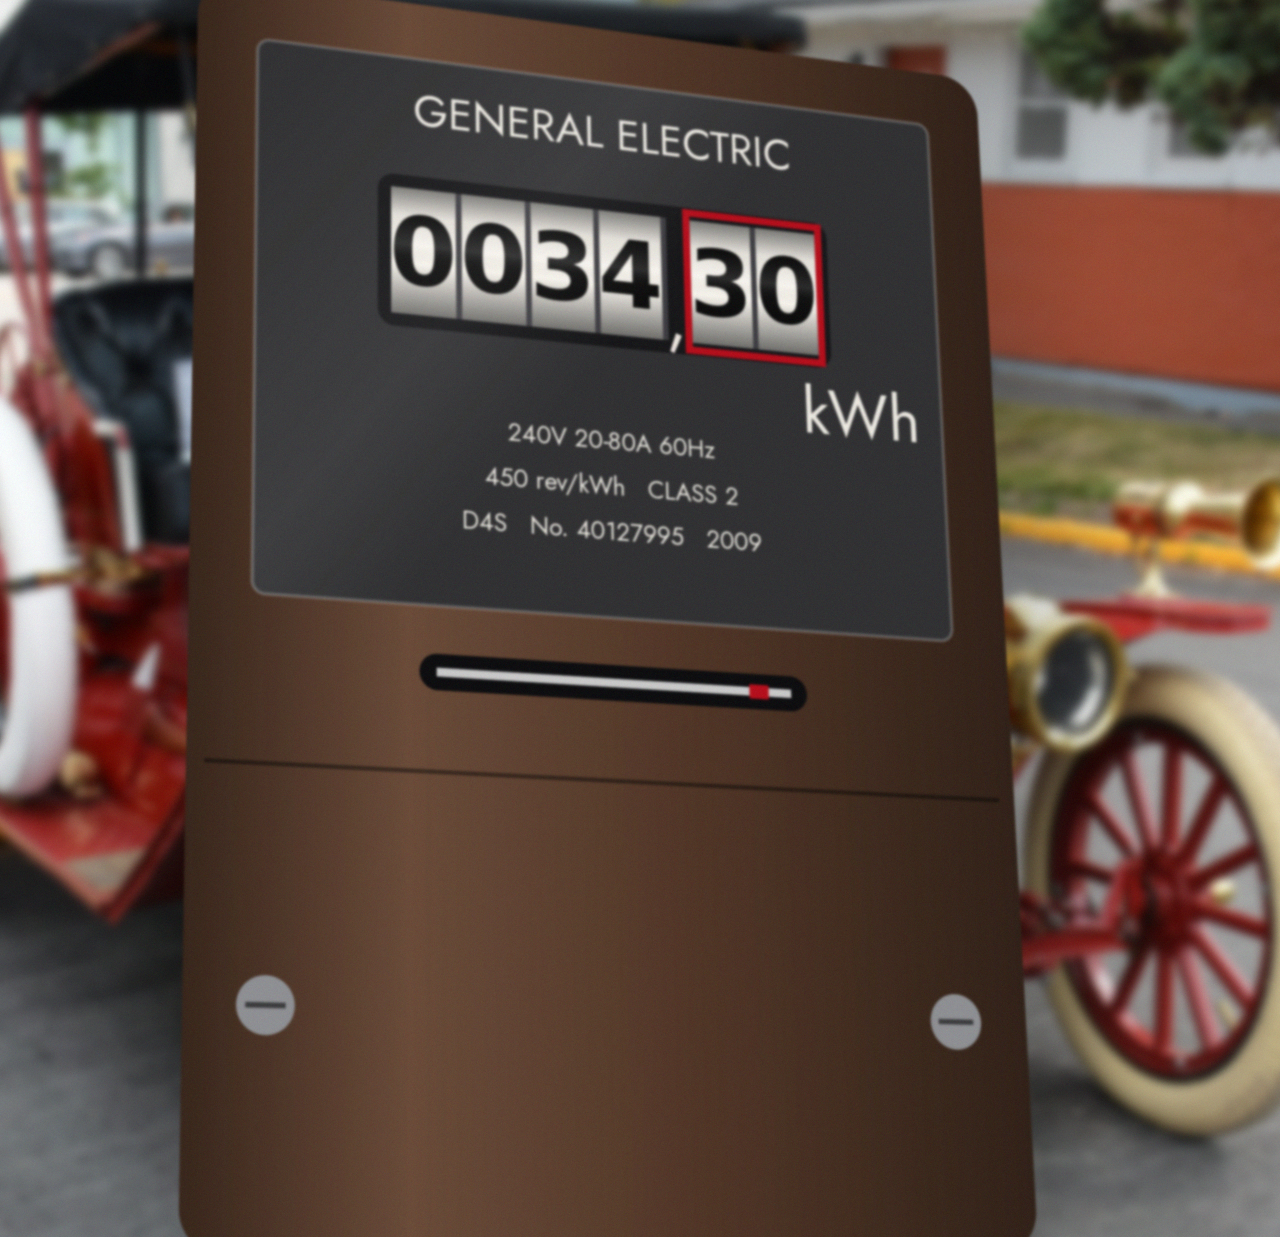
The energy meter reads 34.30; kWh
